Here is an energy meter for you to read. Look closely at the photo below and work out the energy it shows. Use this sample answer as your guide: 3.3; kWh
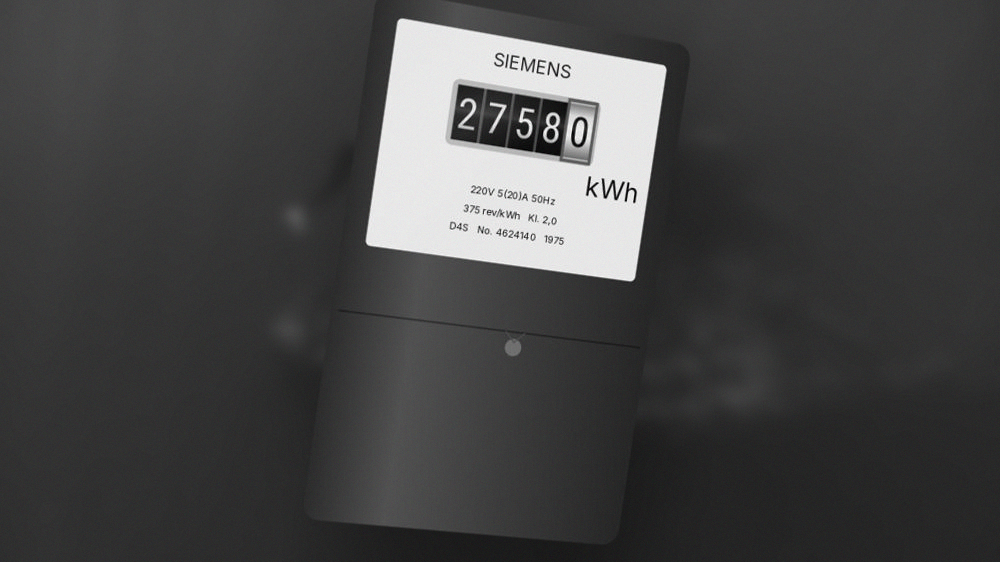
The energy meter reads 2758.0; kWh
